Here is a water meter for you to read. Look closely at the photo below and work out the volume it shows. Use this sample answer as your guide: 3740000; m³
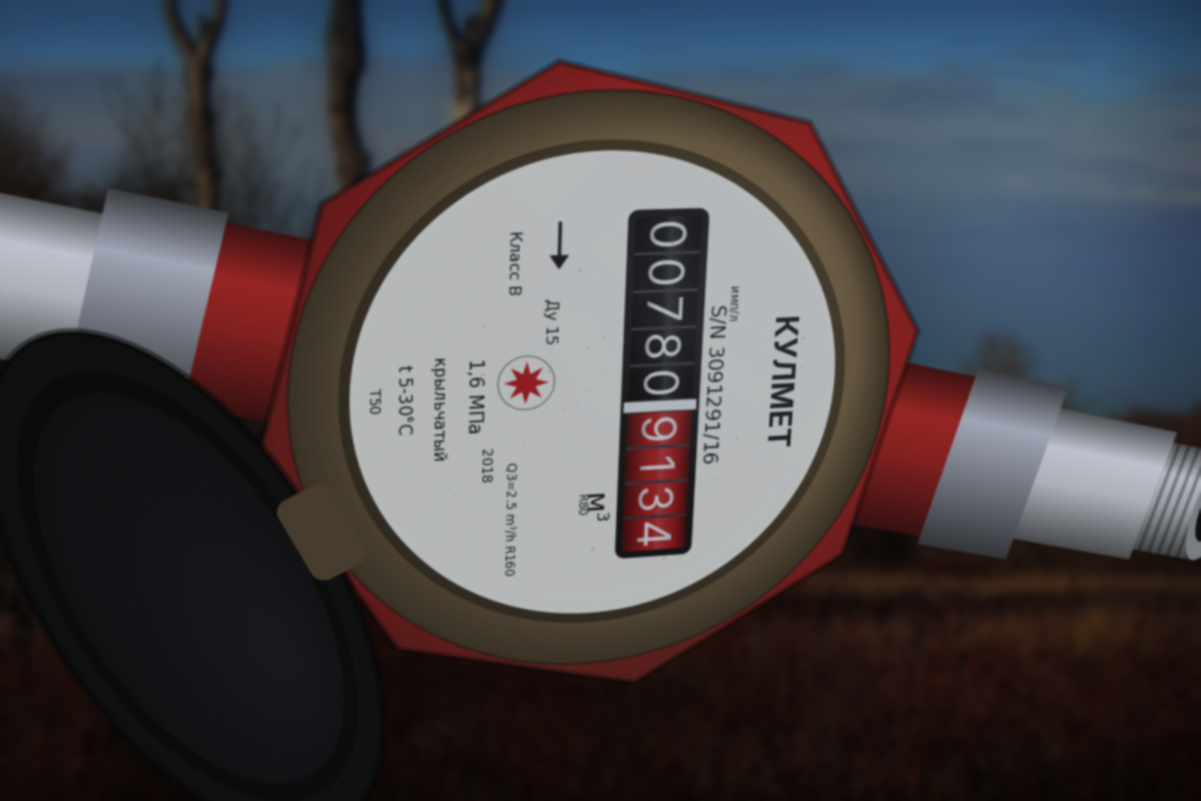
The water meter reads 780.9134; m³
